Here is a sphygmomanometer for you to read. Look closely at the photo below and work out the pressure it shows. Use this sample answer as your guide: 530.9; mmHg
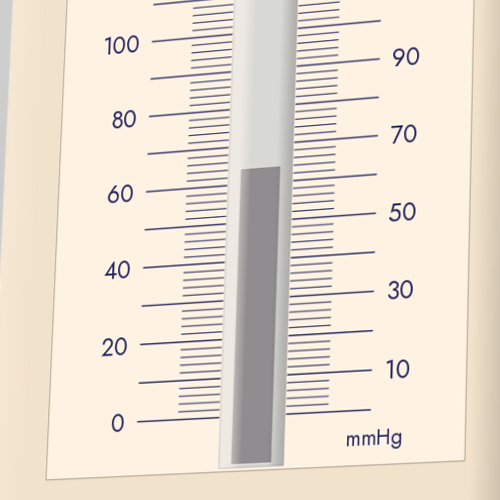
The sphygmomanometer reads 64; mmHg
